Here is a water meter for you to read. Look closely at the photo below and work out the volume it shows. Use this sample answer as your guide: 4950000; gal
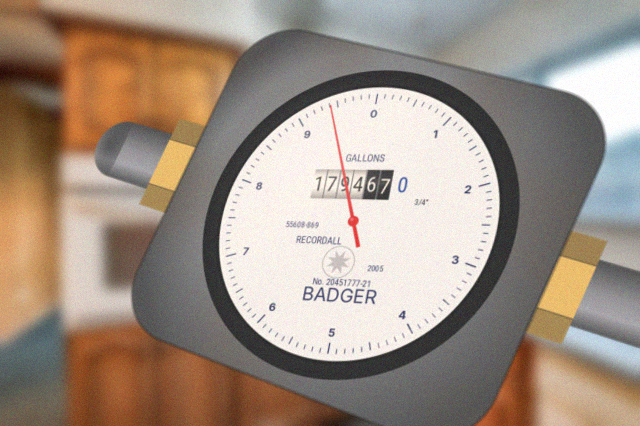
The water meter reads 1794669.4; gal
